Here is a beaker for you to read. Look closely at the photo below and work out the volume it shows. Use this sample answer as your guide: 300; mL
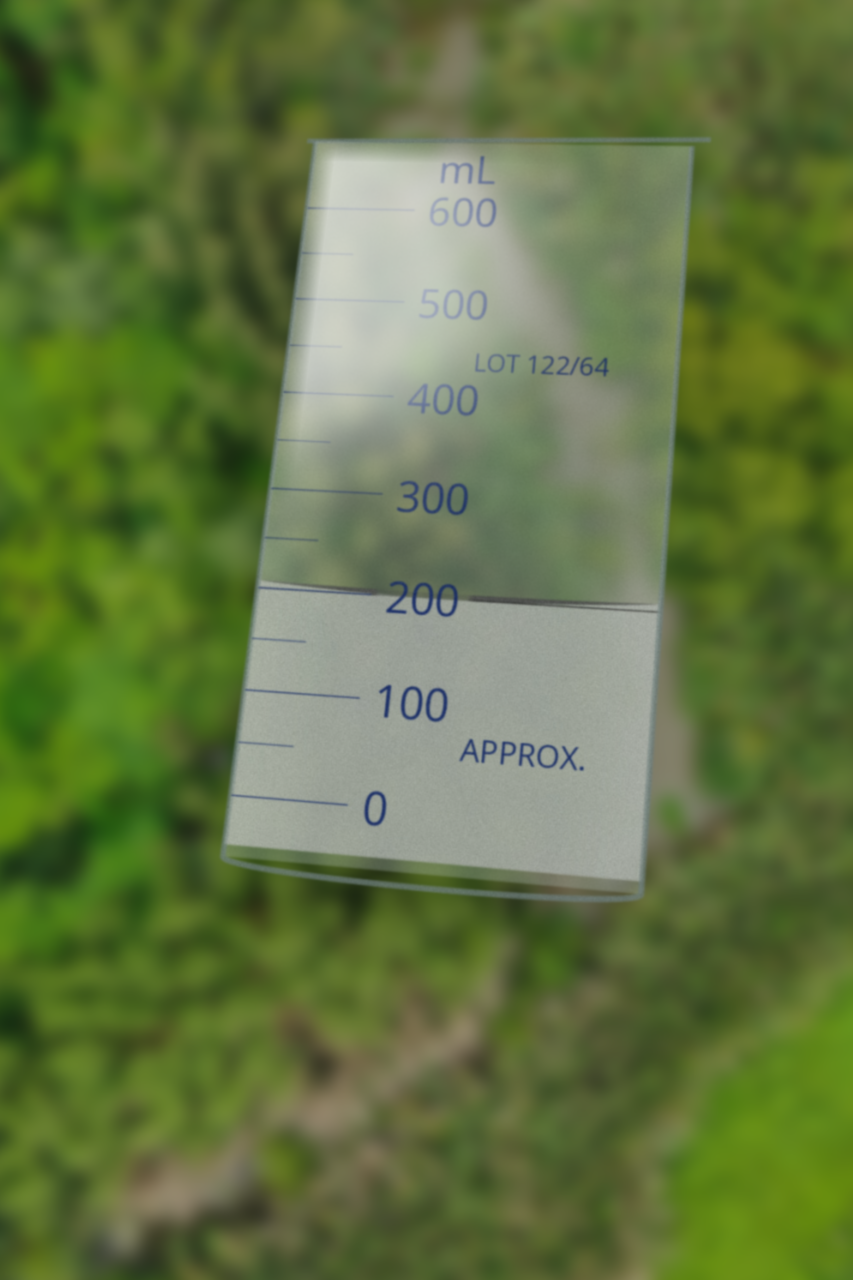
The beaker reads 200; mL
